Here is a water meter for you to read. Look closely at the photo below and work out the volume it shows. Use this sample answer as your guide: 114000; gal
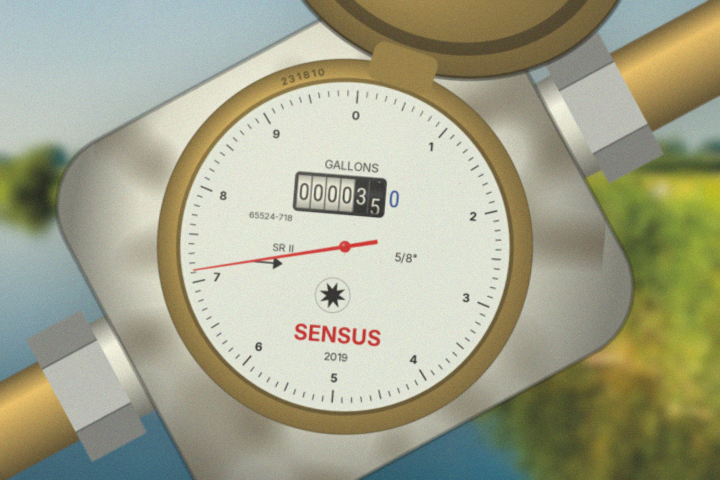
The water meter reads 347.1; gal
